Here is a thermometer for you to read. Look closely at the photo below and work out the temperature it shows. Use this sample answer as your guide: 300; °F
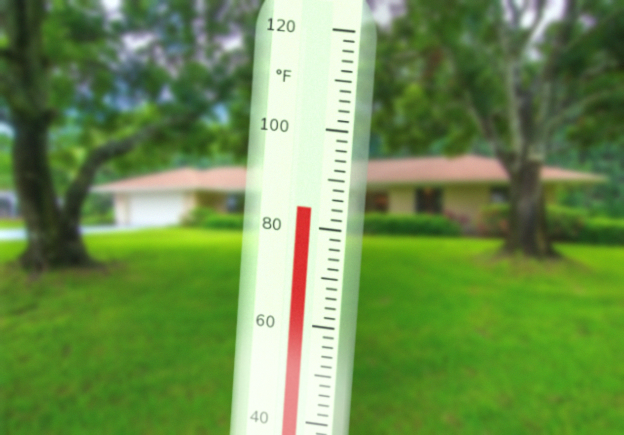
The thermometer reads 84; °F
